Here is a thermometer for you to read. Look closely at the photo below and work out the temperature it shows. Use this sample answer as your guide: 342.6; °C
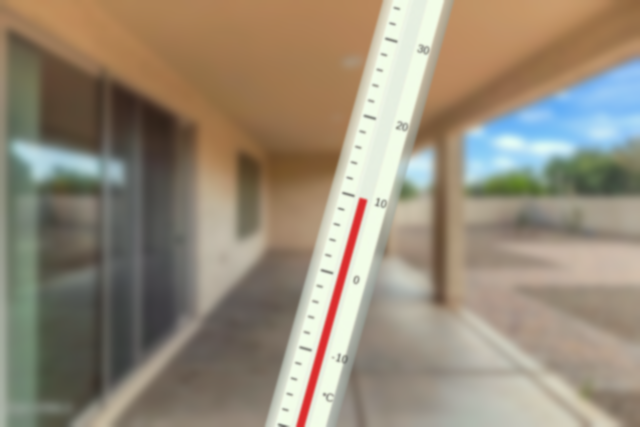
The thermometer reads 10; °C
